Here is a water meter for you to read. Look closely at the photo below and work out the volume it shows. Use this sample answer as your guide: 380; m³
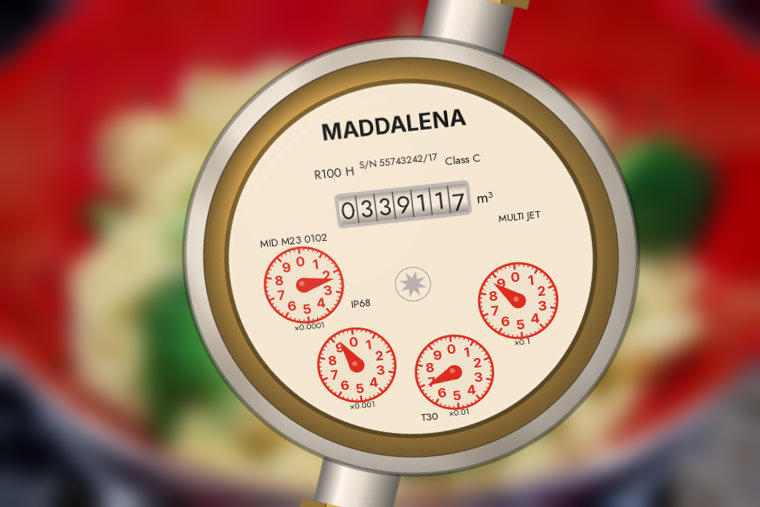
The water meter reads 339116.8692; m³
